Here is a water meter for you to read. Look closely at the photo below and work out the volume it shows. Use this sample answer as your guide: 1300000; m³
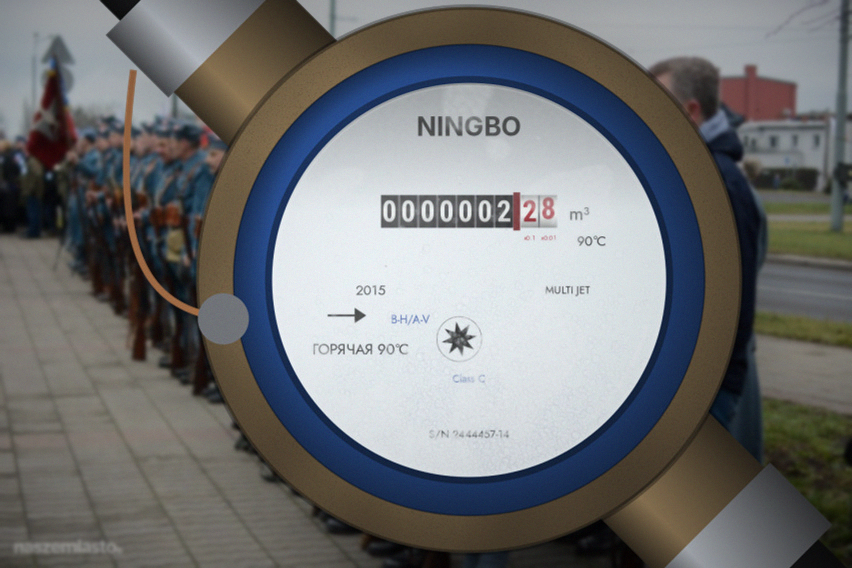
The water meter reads 2.28; m³
